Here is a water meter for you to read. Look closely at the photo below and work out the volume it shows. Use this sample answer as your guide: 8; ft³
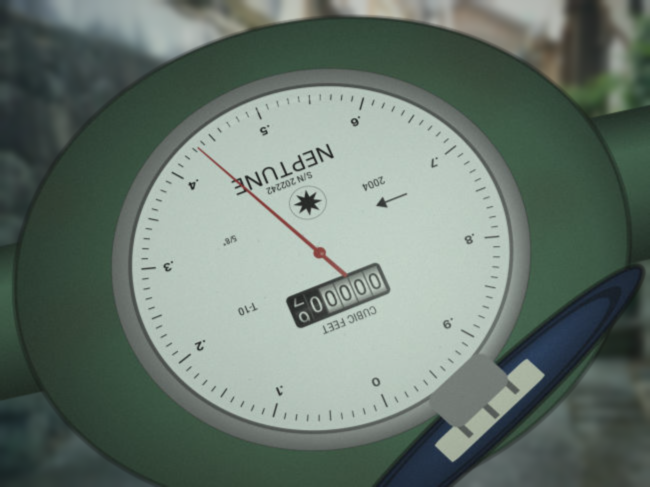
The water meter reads 6.43; ft³
